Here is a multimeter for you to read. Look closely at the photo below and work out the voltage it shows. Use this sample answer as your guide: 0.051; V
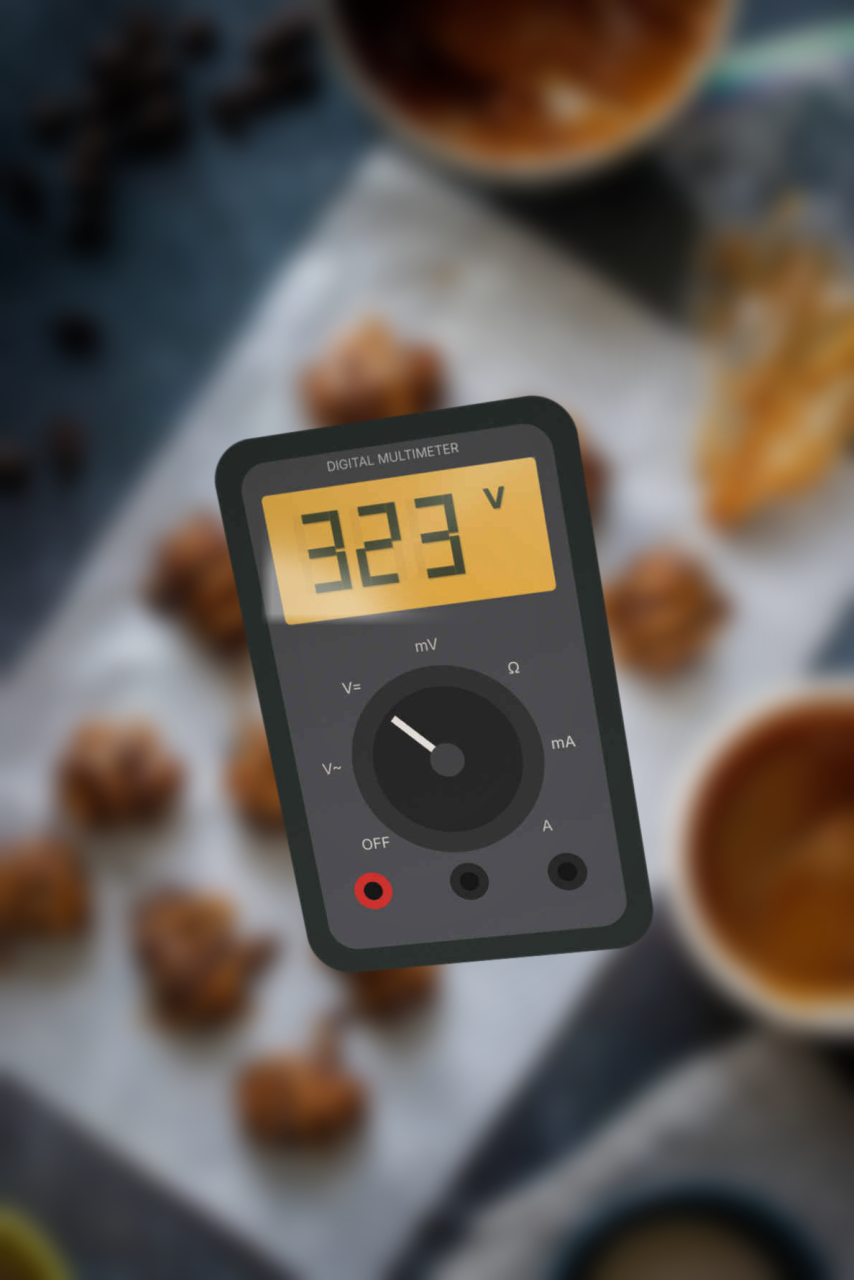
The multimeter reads 323; V
